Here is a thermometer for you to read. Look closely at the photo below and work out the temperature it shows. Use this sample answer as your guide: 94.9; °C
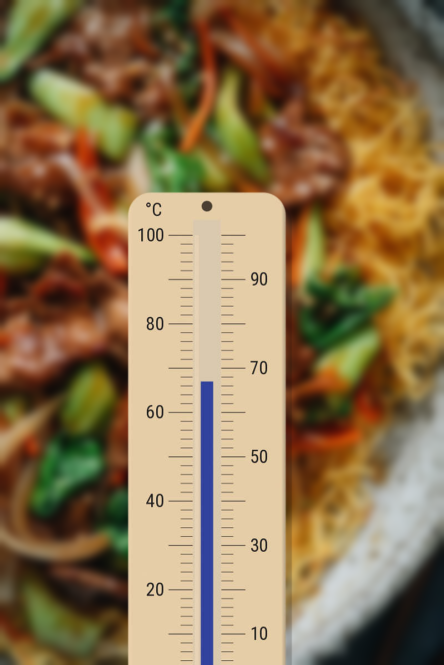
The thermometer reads 67; °C
